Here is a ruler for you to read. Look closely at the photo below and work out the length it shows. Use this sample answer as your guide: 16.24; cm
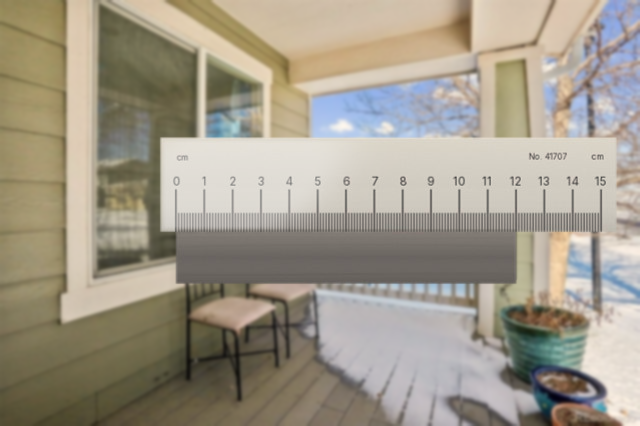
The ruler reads 12; cm
